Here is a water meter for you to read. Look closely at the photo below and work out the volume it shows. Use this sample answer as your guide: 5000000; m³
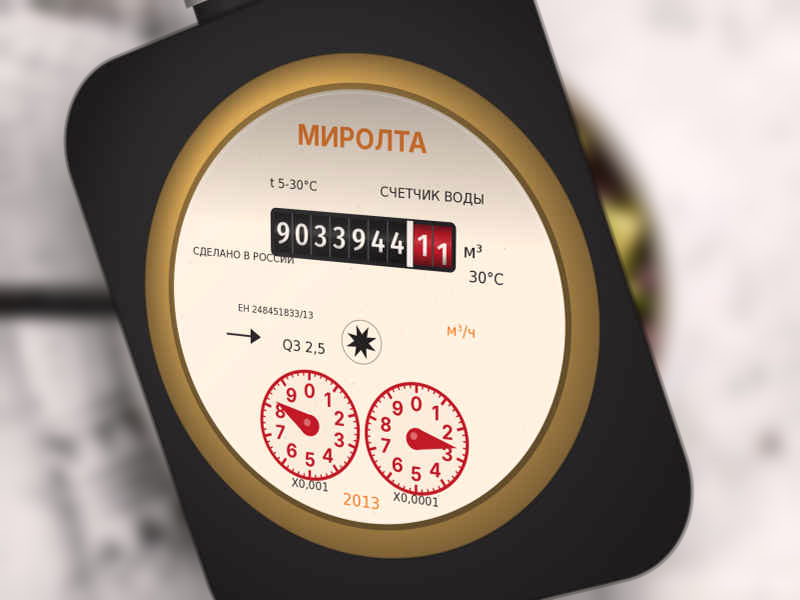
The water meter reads 9033944.1082; m³
